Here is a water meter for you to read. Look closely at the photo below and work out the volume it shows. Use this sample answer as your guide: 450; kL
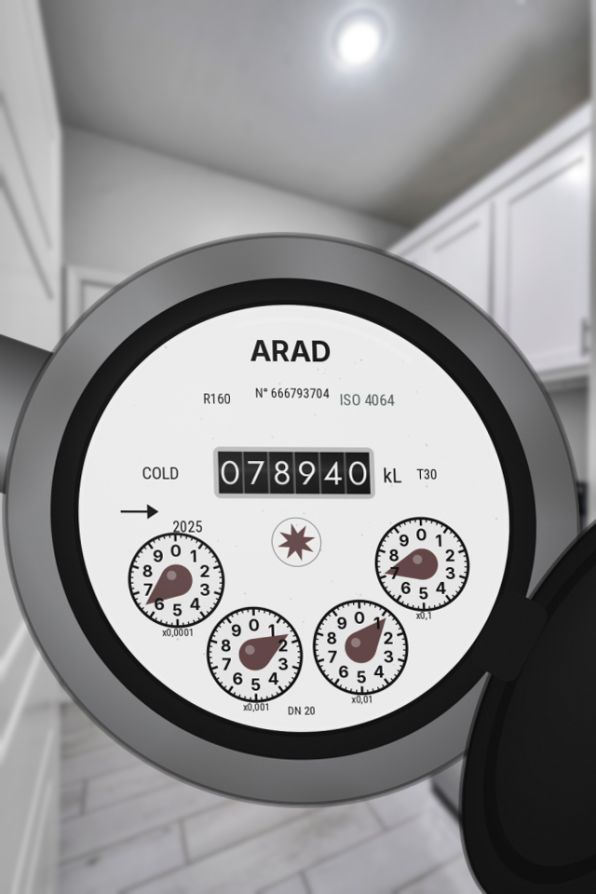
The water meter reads 78940.7116; kL
